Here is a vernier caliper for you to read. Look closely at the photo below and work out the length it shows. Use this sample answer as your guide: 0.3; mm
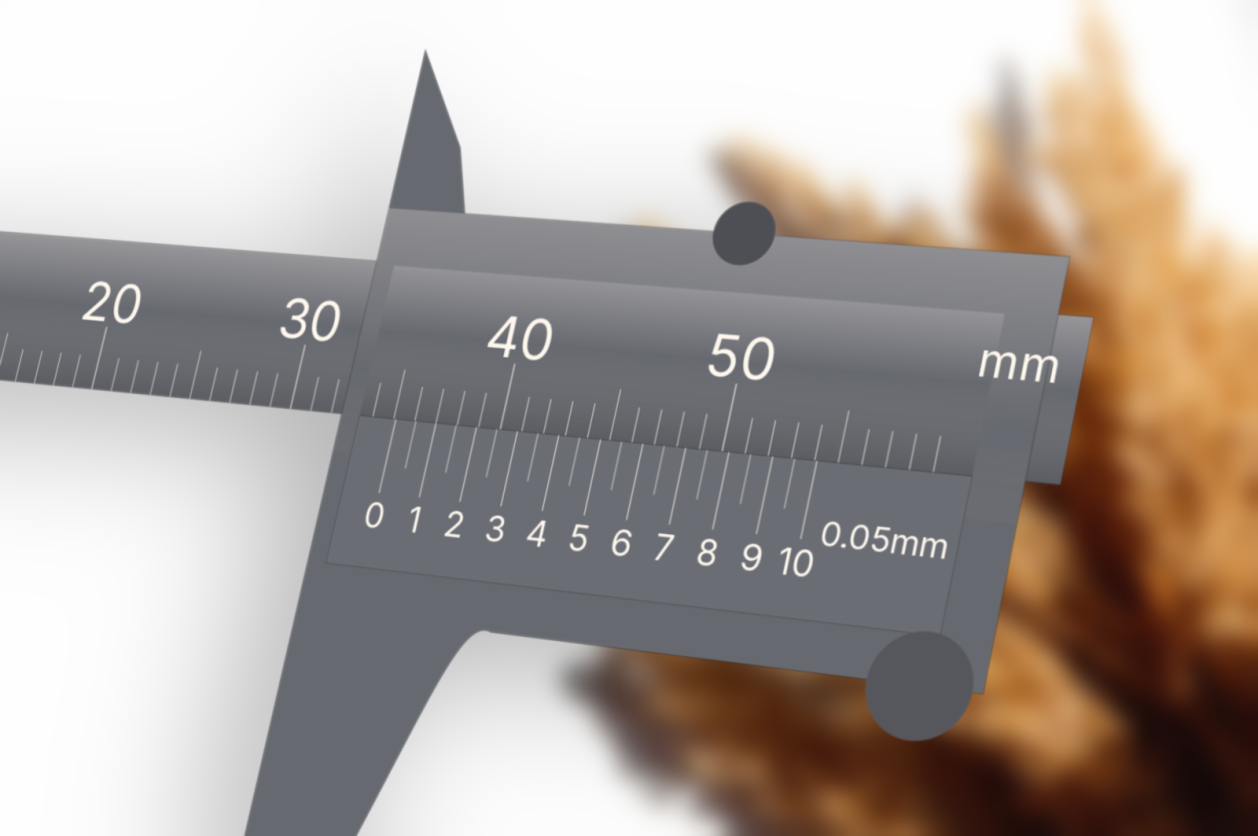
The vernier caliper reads 35.1; mm
